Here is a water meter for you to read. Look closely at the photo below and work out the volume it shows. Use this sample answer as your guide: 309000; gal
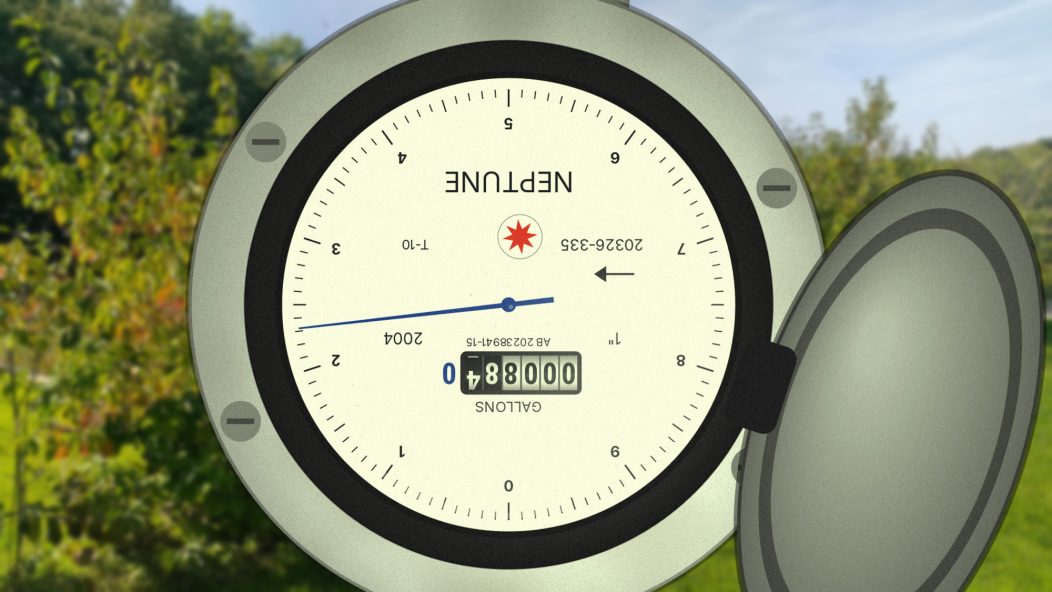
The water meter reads 8842.3; gal
